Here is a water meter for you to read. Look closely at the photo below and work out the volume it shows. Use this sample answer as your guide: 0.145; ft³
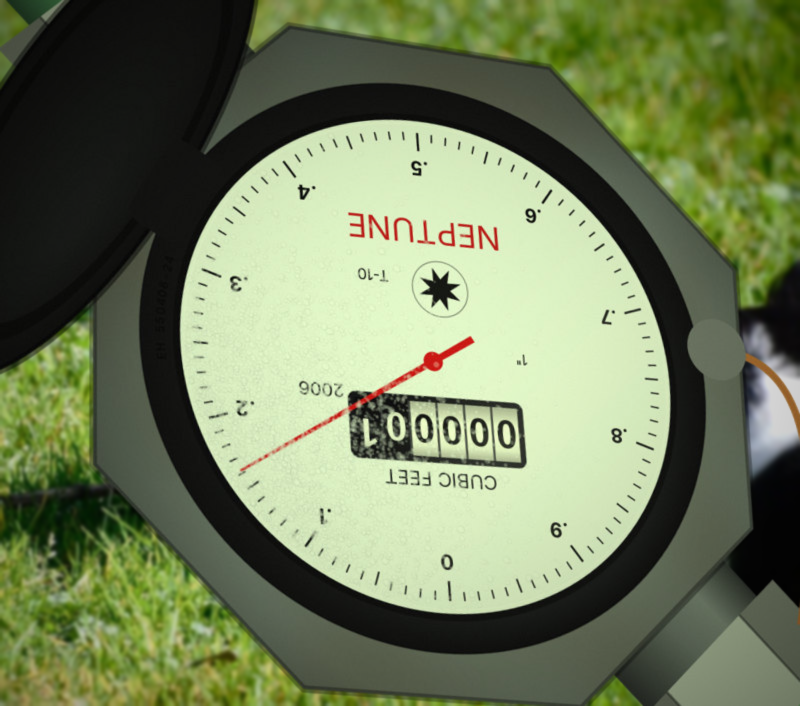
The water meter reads 1.16; ft³
